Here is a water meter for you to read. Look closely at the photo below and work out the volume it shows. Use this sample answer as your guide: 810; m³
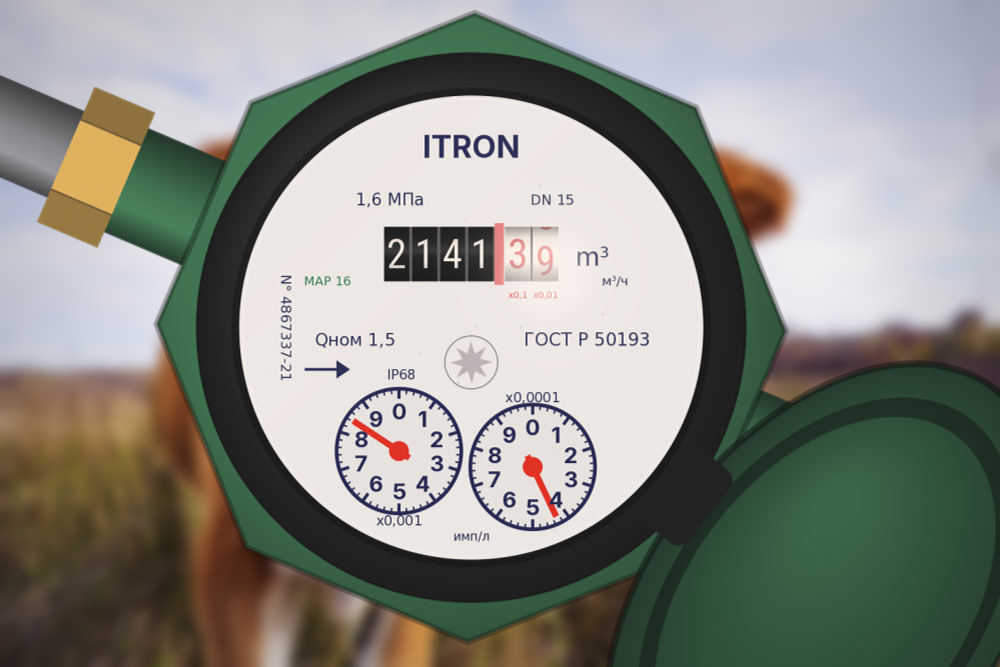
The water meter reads 2141.3884; m³
